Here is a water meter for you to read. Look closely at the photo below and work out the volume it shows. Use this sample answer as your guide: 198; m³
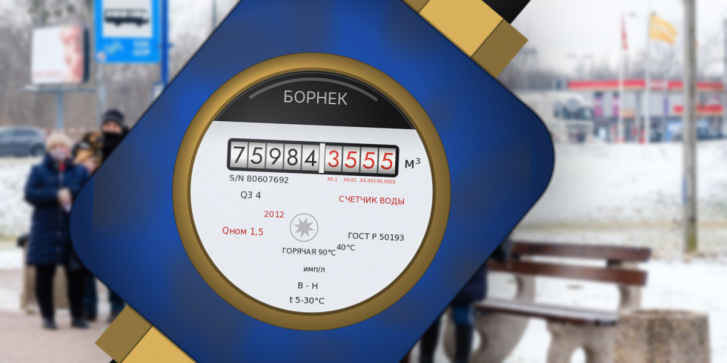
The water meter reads 75984.3555; m³
